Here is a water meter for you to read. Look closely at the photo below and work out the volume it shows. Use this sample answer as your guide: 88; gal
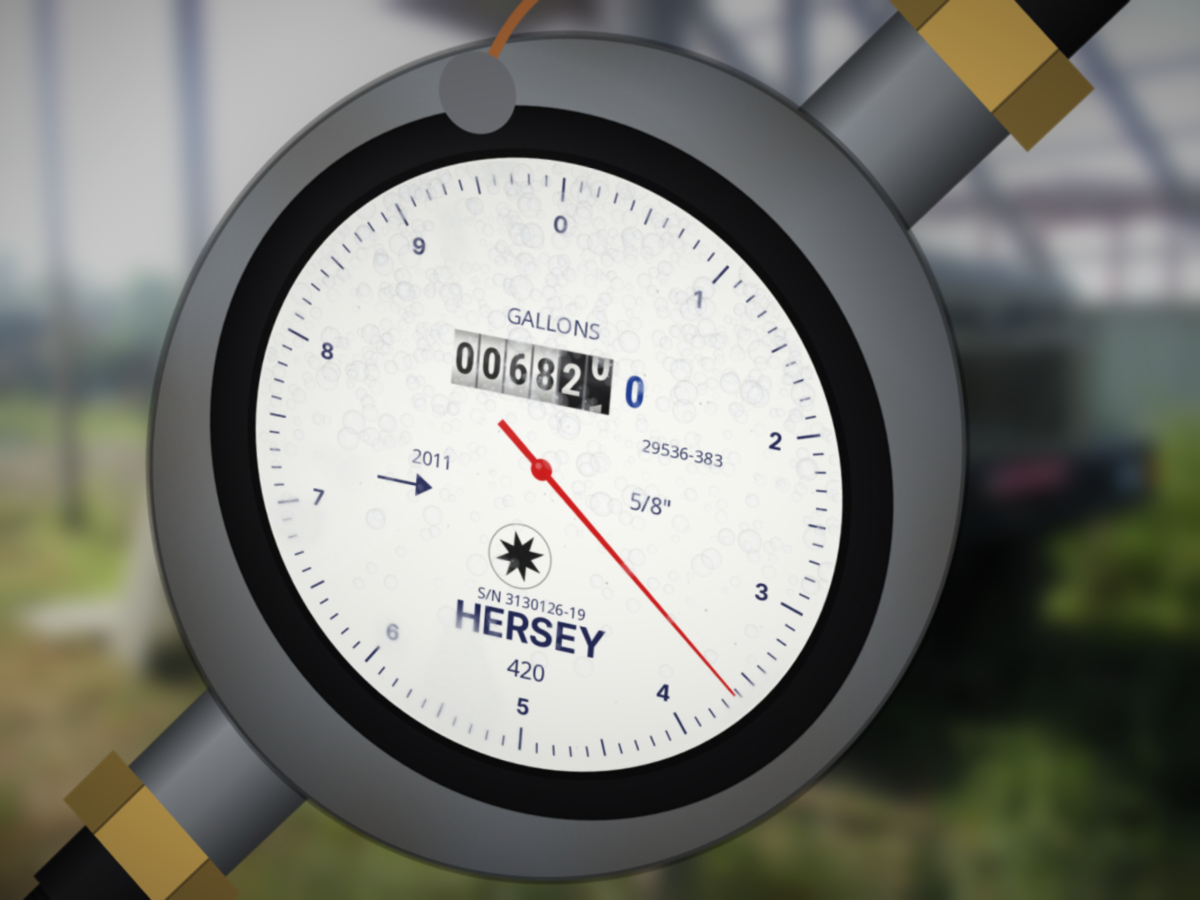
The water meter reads 68203.6; gal
